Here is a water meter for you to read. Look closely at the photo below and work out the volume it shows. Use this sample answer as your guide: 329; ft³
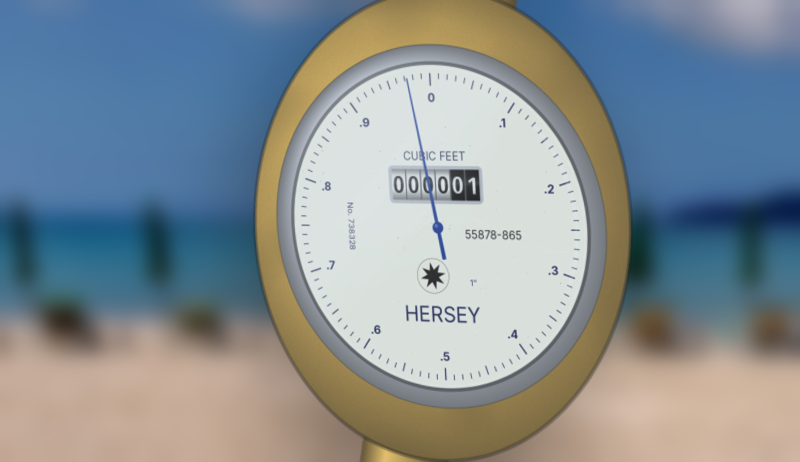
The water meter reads 0.97; ft³
